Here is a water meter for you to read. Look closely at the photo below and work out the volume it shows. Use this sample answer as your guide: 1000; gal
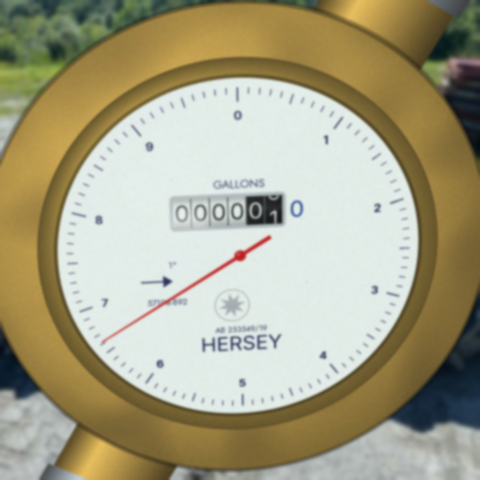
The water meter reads 6.6; gal
